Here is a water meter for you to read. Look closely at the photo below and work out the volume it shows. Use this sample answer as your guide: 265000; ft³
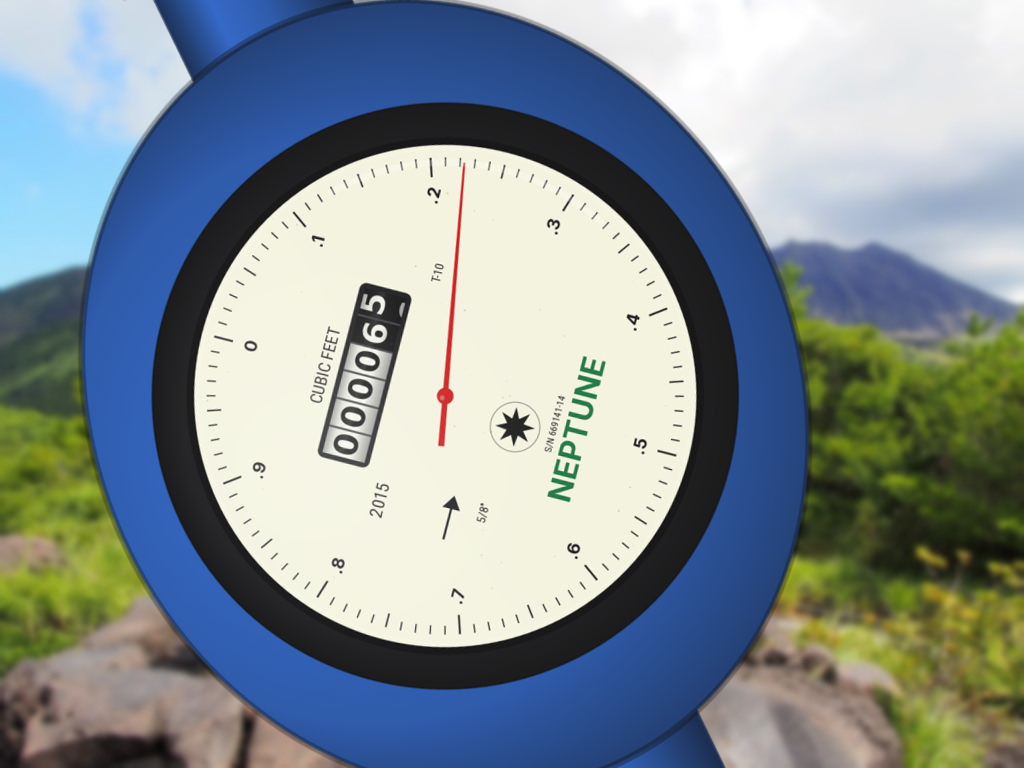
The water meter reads 65.22; ft³
